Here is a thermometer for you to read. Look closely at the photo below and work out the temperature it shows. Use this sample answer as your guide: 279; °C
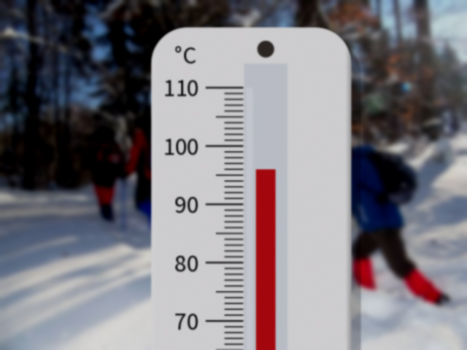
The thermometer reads 96; °C
